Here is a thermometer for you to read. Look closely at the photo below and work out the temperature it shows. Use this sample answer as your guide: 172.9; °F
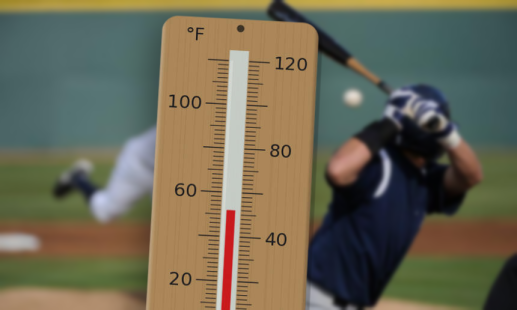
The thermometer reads 52; °F
